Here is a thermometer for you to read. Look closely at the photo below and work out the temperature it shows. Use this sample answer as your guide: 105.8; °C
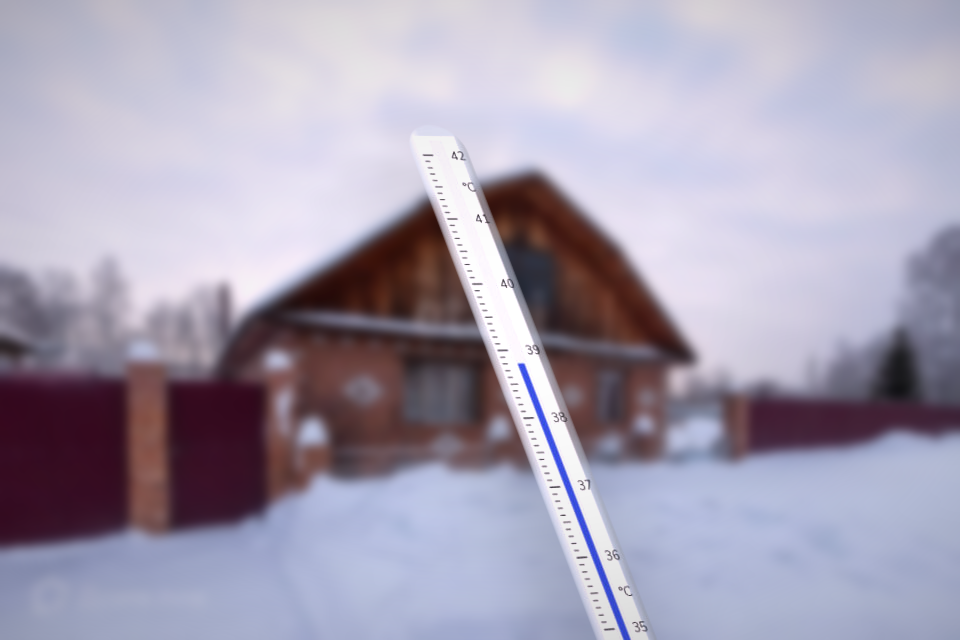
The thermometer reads 38.8; °C
